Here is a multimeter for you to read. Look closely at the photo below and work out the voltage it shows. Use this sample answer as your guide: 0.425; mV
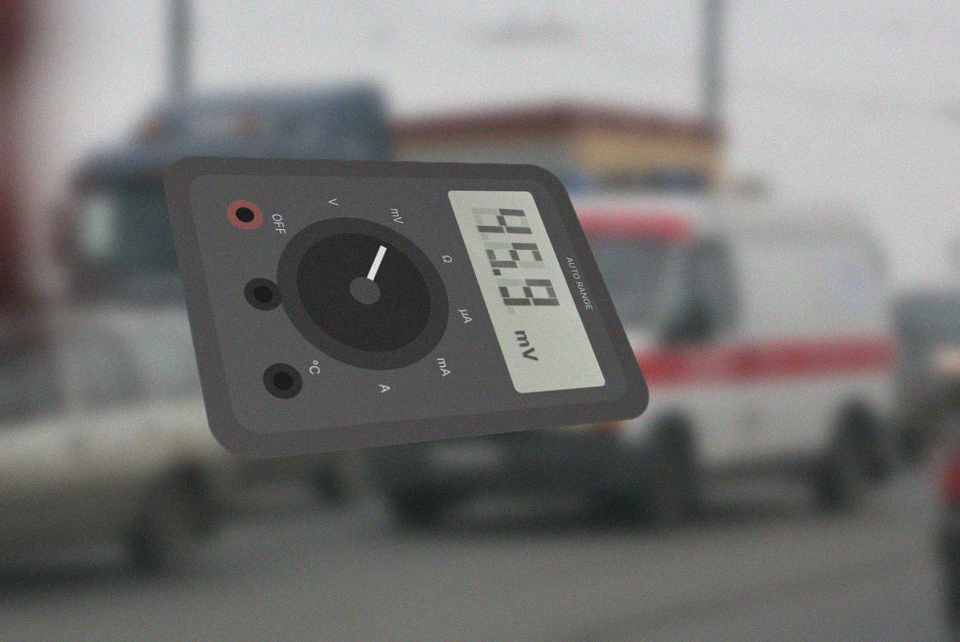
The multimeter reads 45.9; mV
